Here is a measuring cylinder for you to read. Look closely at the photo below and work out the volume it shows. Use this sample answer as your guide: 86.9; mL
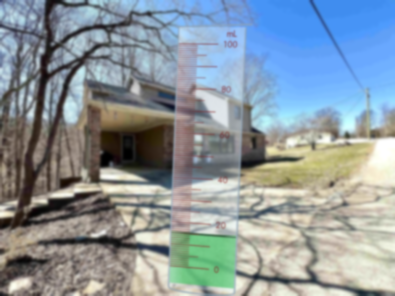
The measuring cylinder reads 15; mL
